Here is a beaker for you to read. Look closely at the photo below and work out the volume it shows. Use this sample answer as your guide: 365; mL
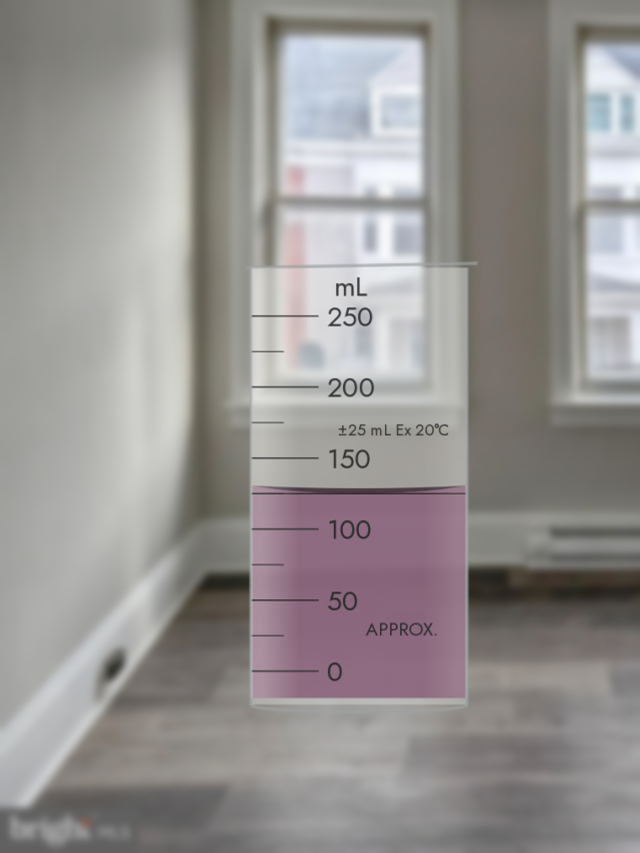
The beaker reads 125; mL
